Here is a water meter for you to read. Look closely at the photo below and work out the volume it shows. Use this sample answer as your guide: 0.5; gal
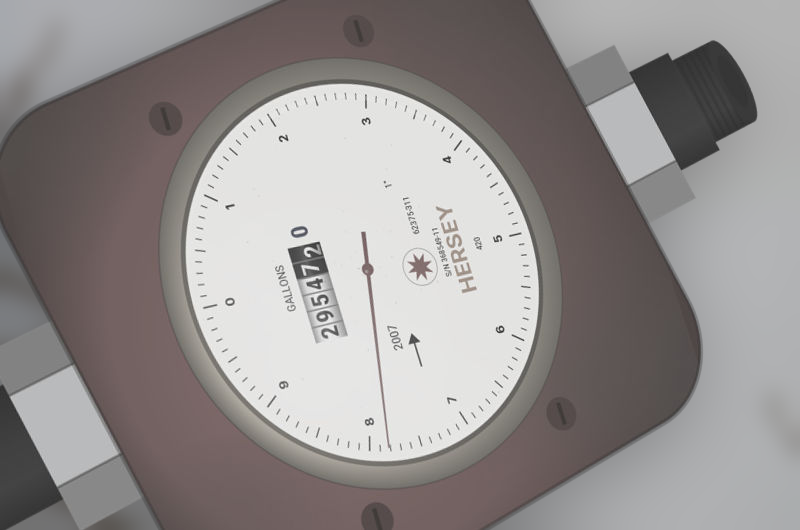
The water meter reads 2954717.8; gal
